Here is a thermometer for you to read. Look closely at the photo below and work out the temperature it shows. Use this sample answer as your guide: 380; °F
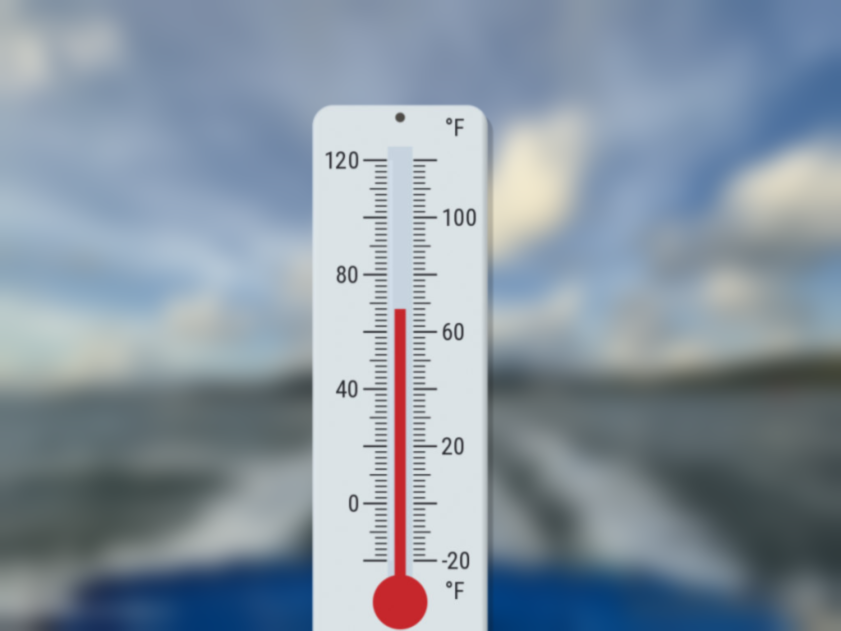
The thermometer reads 68; °F
